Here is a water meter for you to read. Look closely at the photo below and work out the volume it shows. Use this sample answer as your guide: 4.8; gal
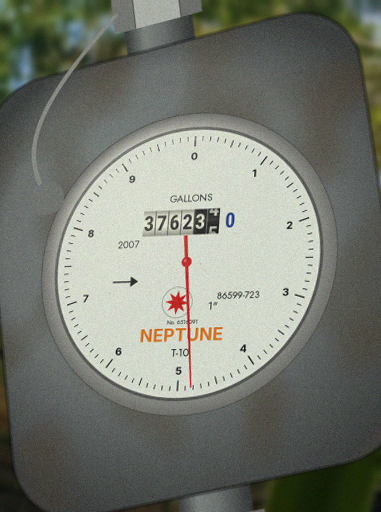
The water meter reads 3762344.8; gal
